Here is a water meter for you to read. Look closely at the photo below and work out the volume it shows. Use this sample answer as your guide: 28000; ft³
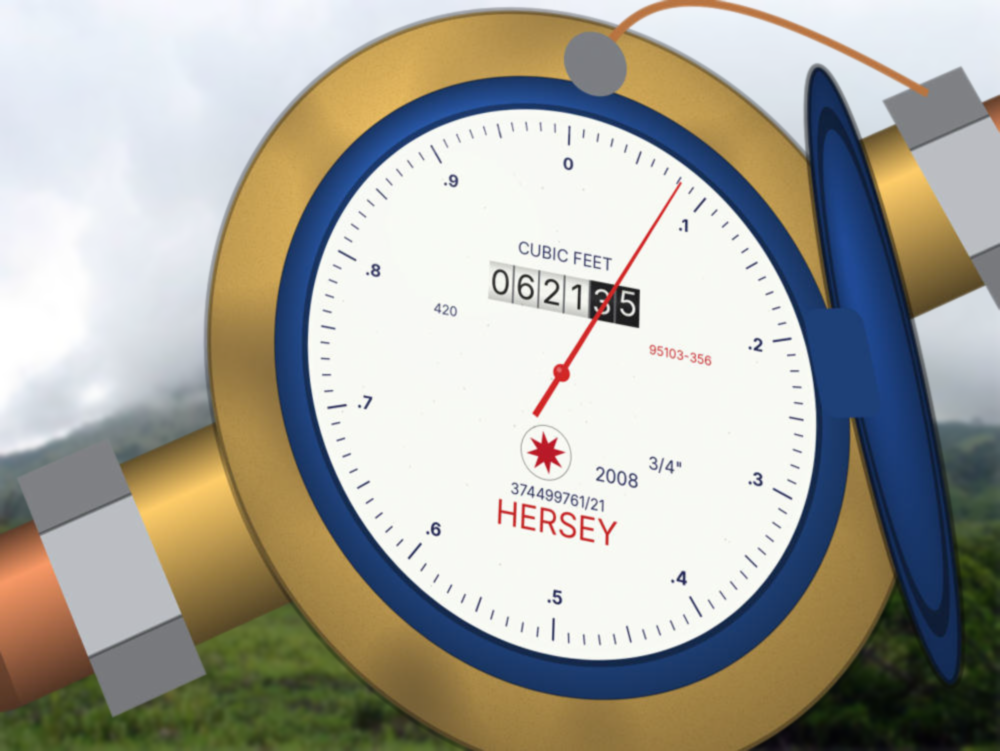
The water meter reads 62135.08; ft³
